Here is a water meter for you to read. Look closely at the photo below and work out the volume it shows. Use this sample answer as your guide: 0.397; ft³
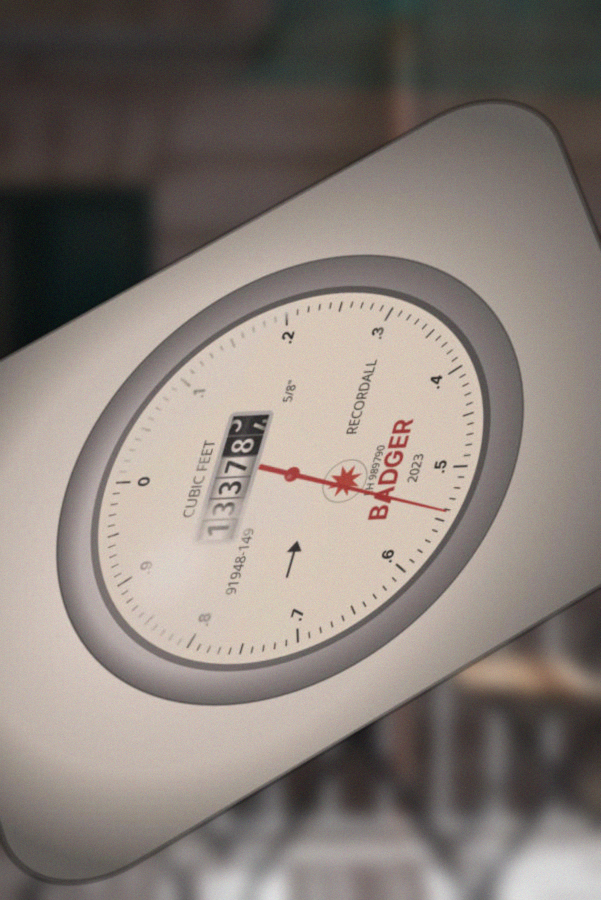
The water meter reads 133783.54; ft³
